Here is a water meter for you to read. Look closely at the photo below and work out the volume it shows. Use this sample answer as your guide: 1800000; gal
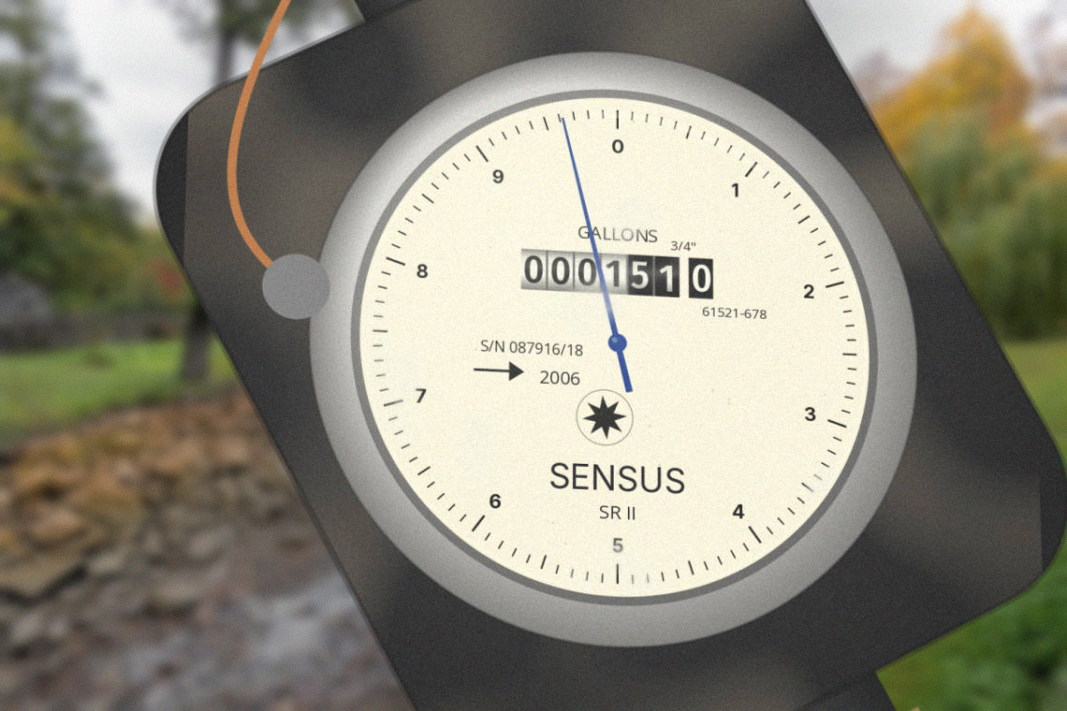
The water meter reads 1509.6; gal
